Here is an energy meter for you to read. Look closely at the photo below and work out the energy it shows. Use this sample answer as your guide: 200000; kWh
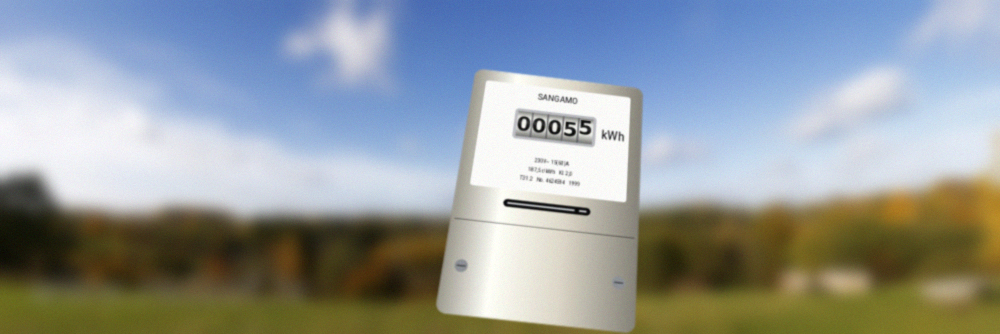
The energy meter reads 55; kWh
